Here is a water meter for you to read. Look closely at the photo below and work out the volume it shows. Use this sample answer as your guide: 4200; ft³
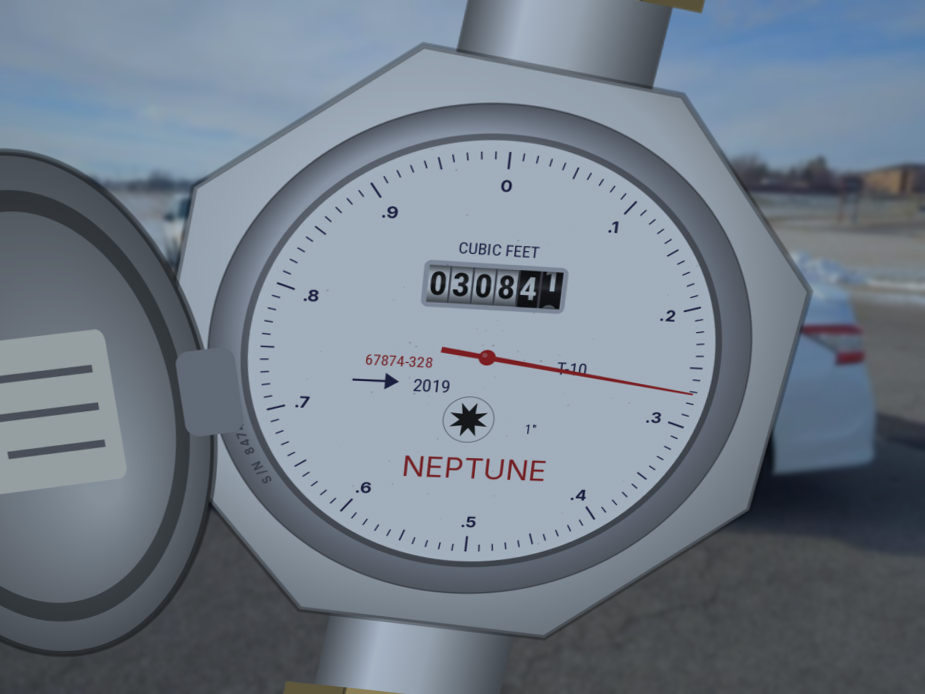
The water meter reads 30841.27; ft³
